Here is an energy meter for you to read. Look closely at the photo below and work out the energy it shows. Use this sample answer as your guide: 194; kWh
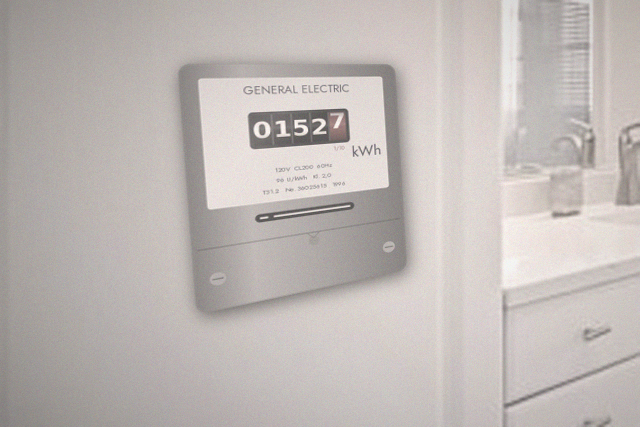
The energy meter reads 152.7; kWh
